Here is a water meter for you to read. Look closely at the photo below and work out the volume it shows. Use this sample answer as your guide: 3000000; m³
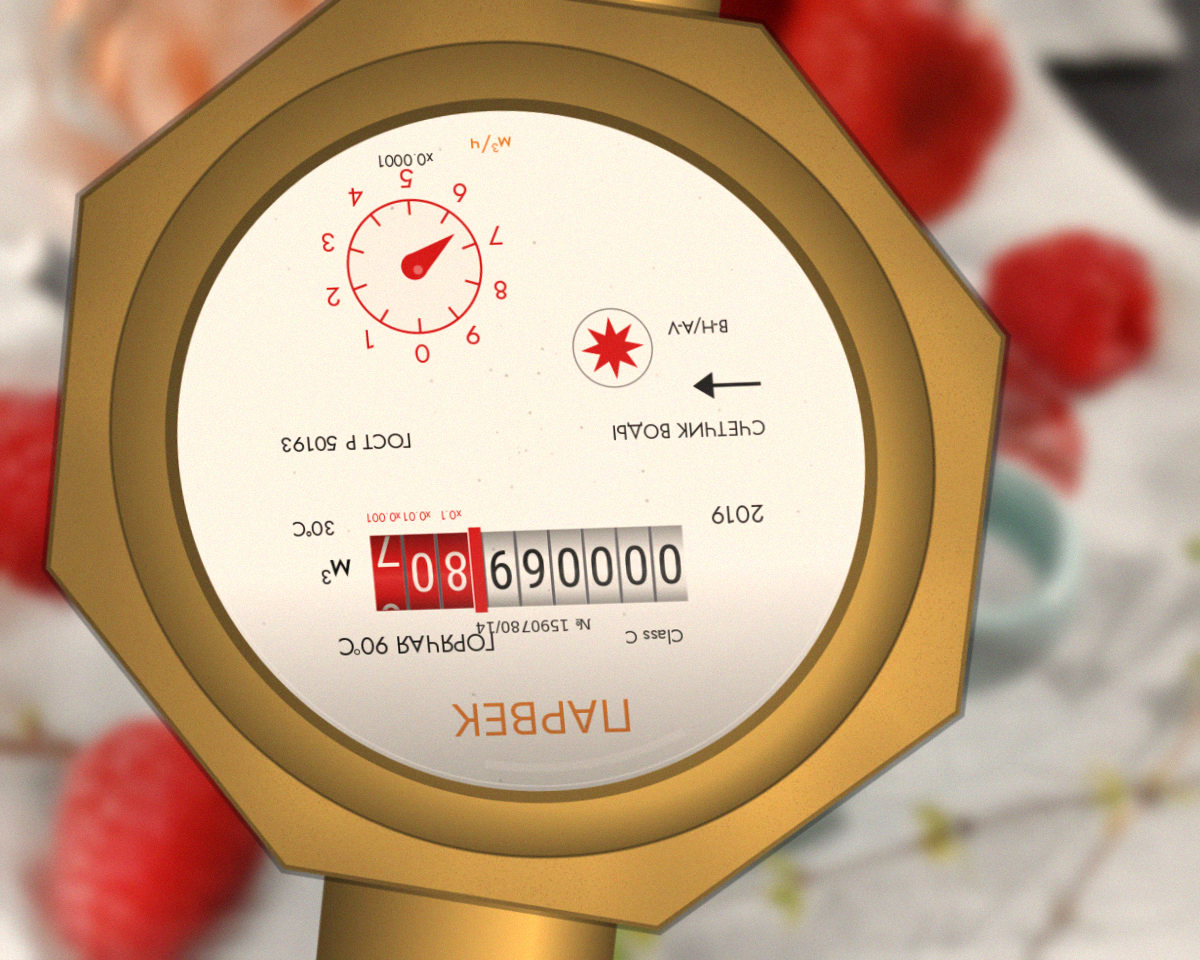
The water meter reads 69.8066; m³
